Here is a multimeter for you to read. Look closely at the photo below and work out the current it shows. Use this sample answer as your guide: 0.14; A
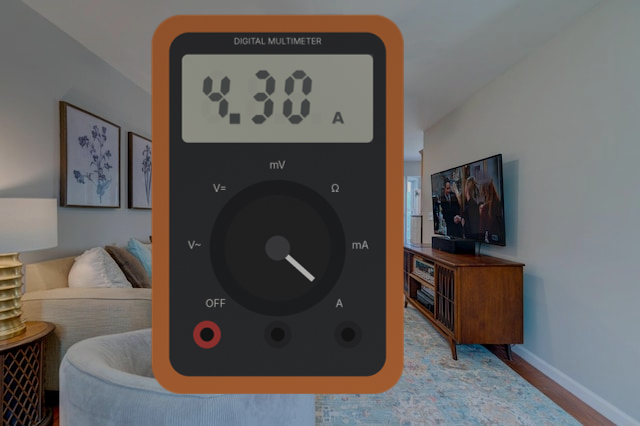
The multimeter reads 4.30; A
